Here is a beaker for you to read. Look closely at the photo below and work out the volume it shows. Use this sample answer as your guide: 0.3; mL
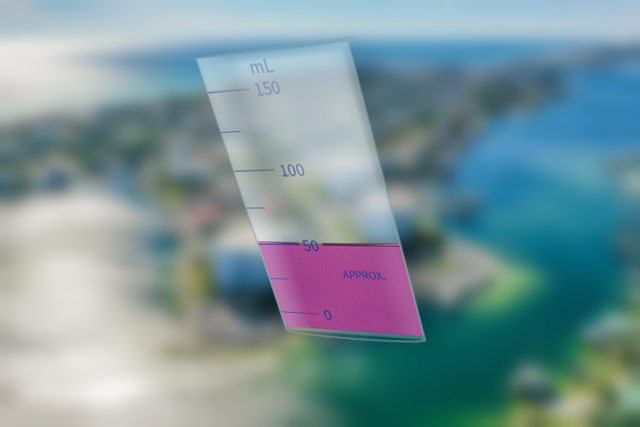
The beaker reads 50; mL
